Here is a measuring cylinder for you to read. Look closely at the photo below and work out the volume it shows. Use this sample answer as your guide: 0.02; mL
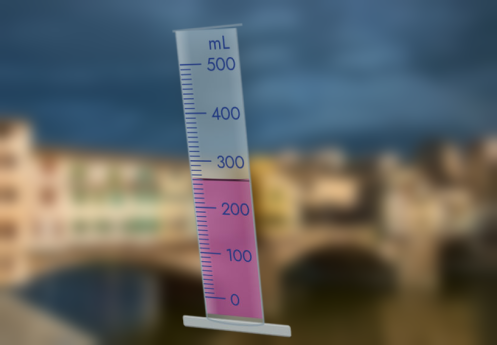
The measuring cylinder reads 260; mL
